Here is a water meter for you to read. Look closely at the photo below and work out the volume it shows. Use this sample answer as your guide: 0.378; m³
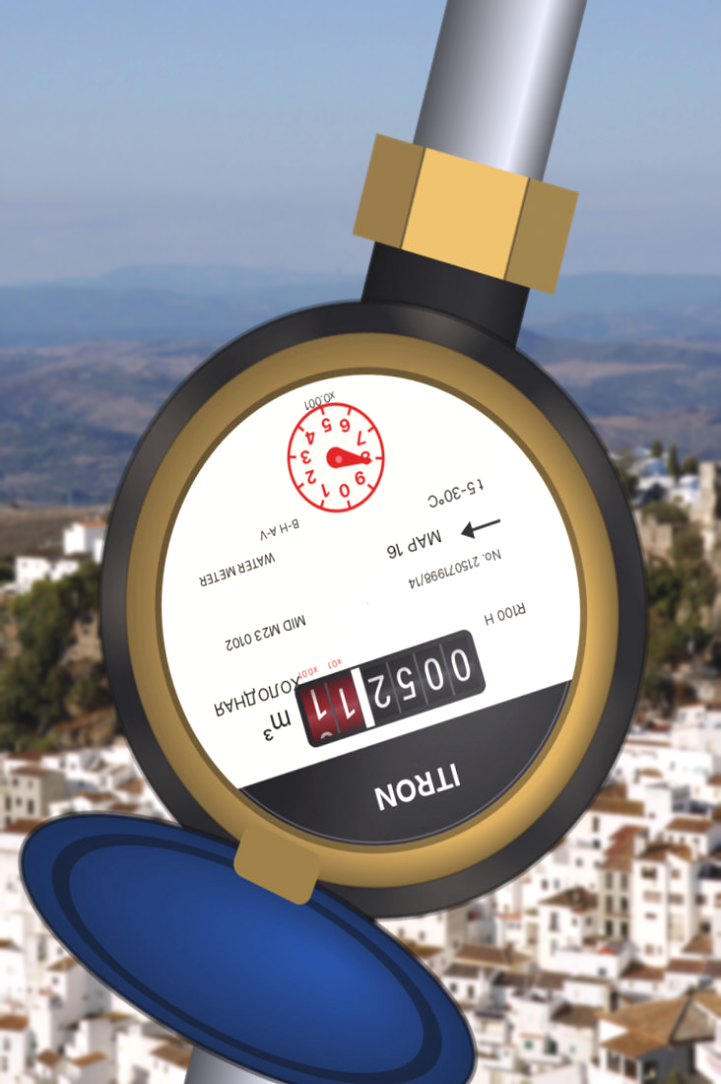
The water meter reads 52.108; m³
